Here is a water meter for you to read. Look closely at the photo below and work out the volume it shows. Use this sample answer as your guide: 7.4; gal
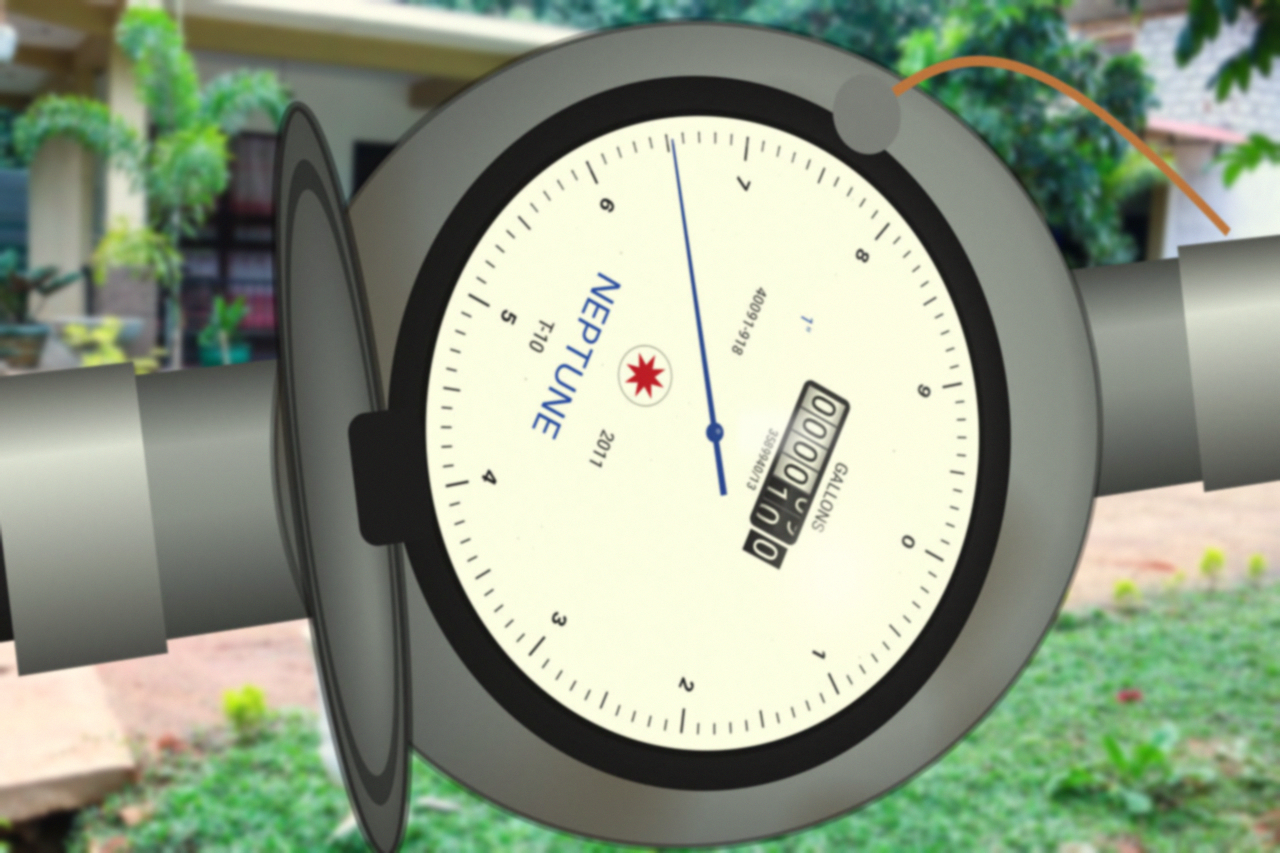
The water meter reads 96.5; gal
